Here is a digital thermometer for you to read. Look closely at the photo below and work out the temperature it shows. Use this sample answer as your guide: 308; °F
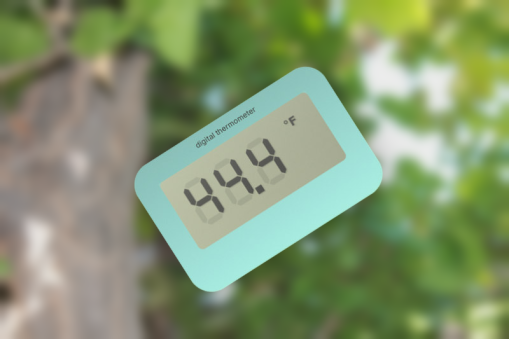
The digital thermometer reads 44.4; °F
